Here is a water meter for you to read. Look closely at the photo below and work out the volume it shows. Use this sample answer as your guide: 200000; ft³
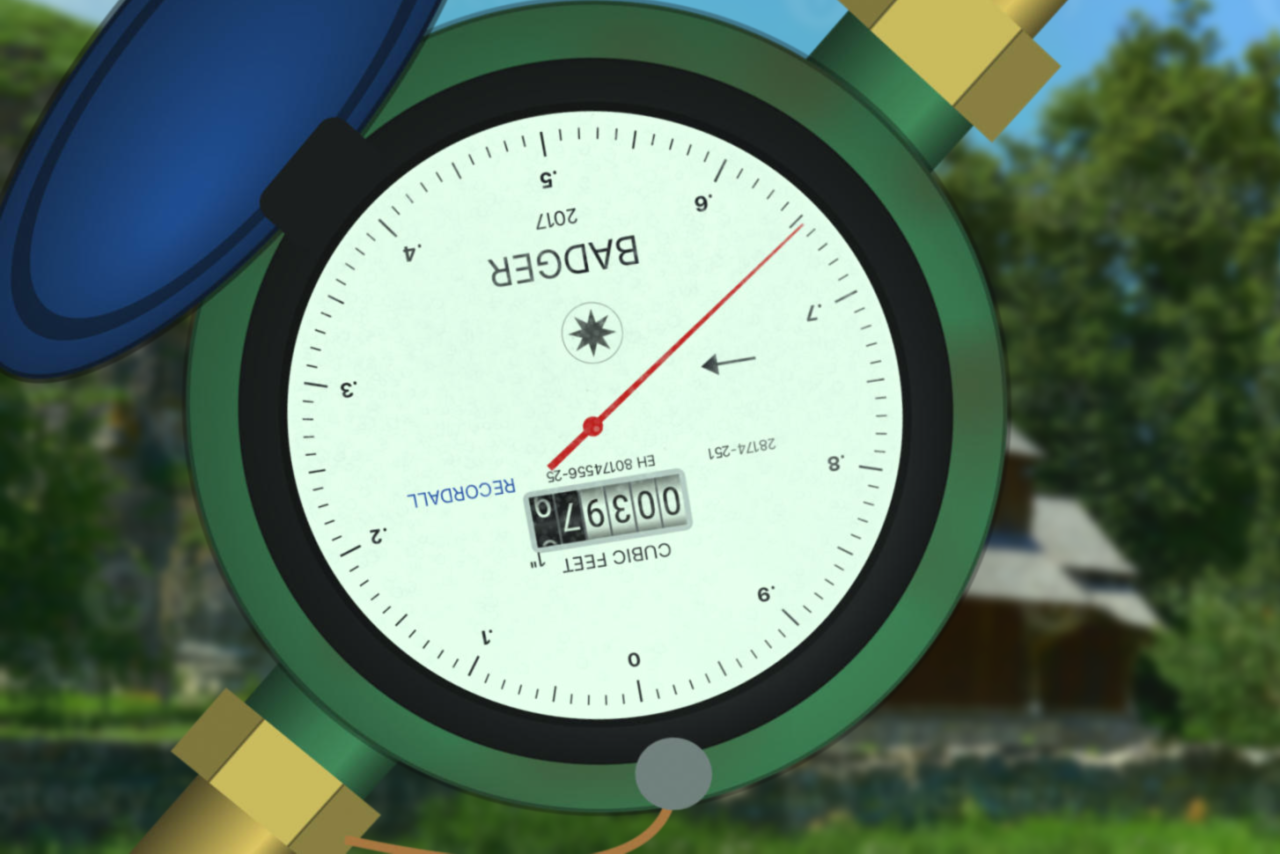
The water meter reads 3978.65; ft³
